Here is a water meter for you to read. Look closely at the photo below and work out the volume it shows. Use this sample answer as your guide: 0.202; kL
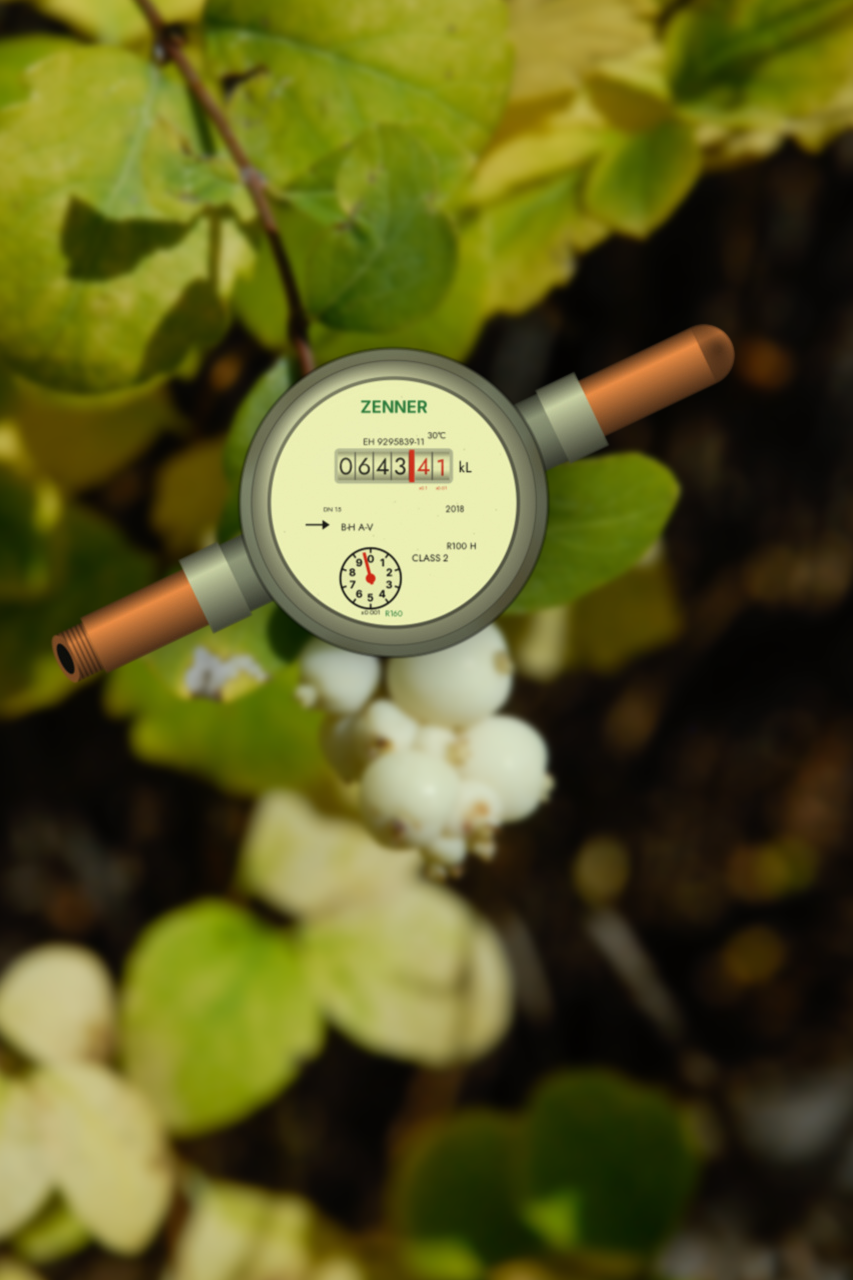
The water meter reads 643.409; kL
